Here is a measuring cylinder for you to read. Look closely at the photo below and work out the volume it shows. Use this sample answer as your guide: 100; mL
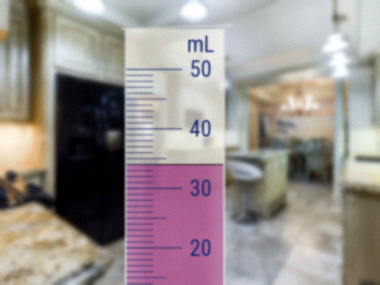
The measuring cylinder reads 34; mL
